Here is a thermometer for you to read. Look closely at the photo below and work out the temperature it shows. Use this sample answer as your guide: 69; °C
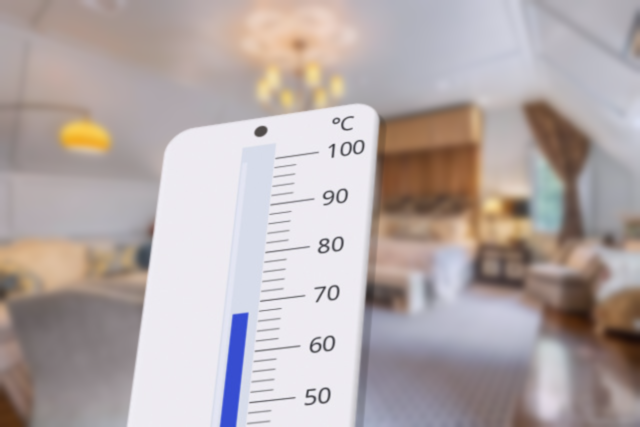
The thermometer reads 68; °C
